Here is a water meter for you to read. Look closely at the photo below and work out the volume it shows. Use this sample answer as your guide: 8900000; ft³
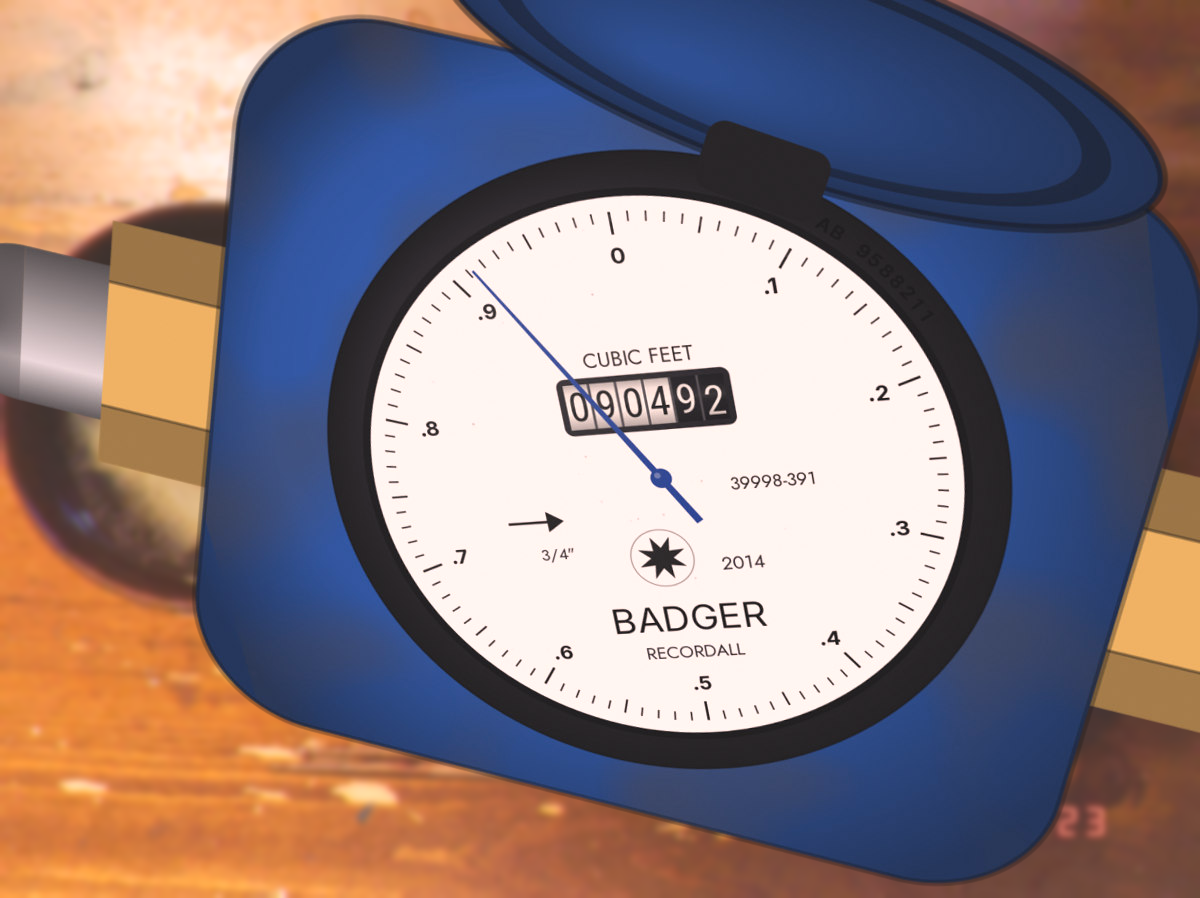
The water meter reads 90491.91; ft³
